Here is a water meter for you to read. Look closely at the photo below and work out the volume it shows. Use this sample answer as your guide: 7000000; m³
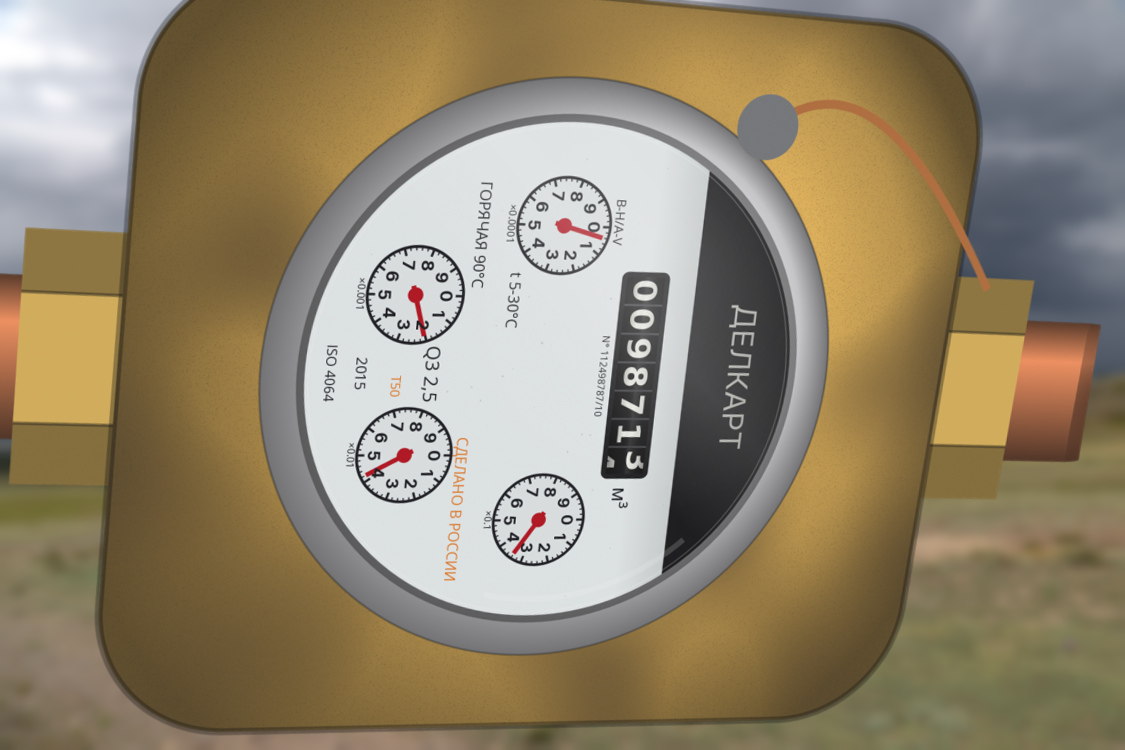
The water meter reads 98713.3420; m³
